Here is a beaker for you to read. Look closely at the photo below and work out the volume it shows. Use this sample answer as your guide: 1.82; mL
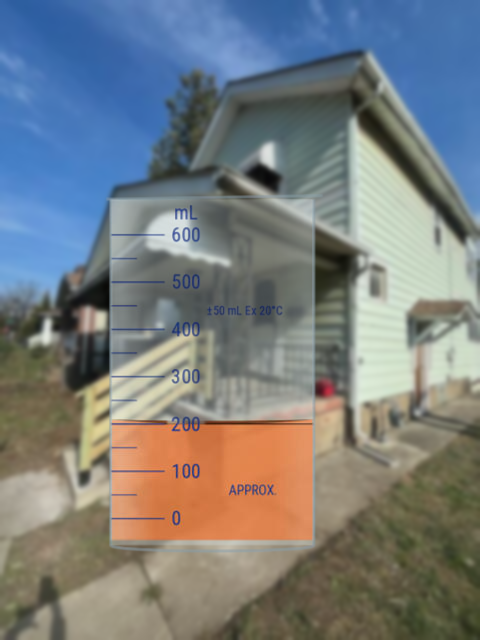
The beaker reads 200; mL
